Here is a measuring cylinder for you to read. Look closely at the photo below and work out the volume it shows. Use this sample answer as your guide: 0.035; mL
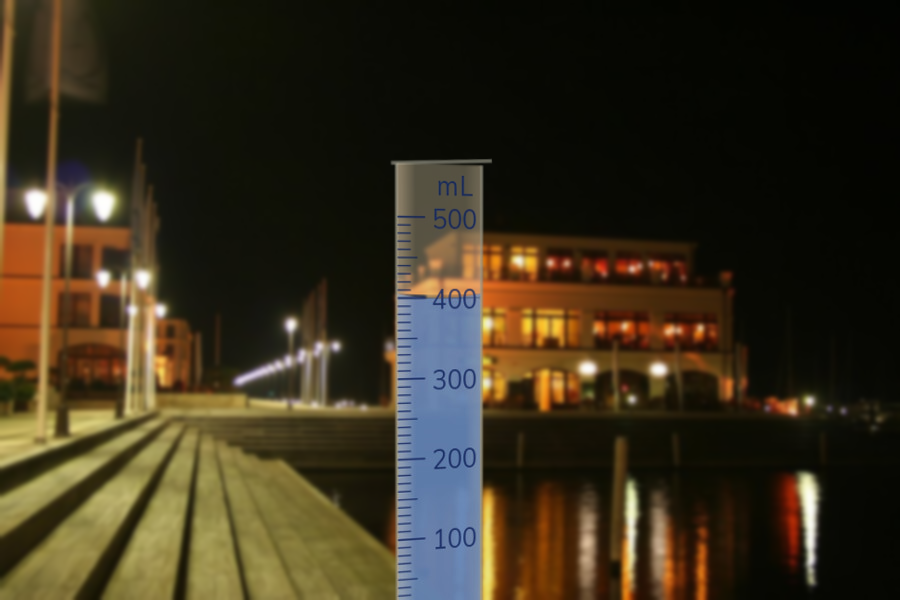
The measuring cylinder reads 400; mL
